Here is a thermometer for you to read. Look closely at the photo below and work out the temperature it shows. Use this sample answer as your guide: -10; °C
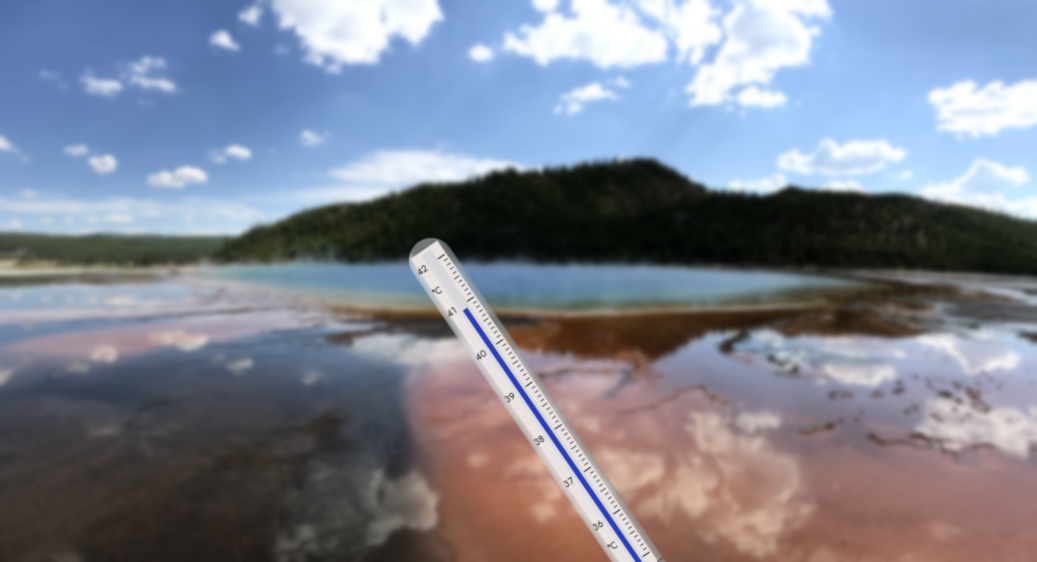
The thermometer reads 40.9; °C
